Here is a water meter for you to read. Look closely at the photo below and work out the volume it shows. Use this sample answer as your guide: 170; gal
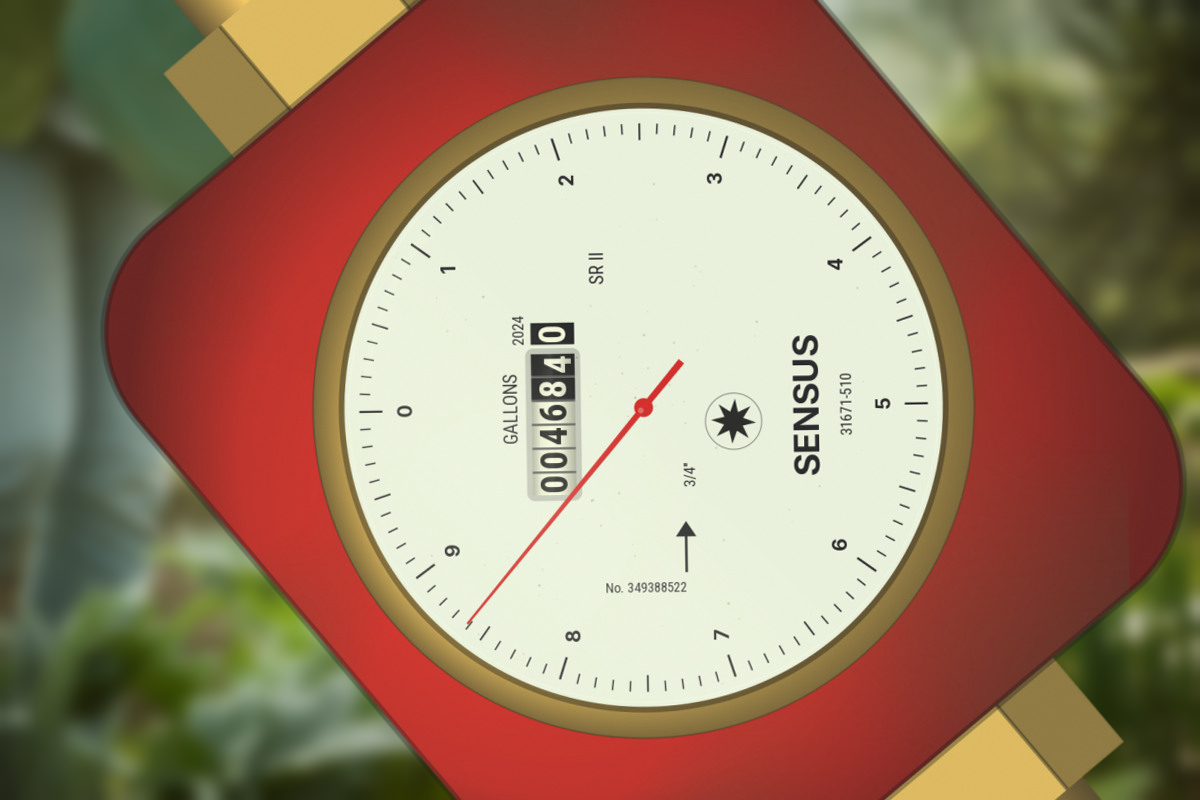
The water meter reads 46838.6; gal
